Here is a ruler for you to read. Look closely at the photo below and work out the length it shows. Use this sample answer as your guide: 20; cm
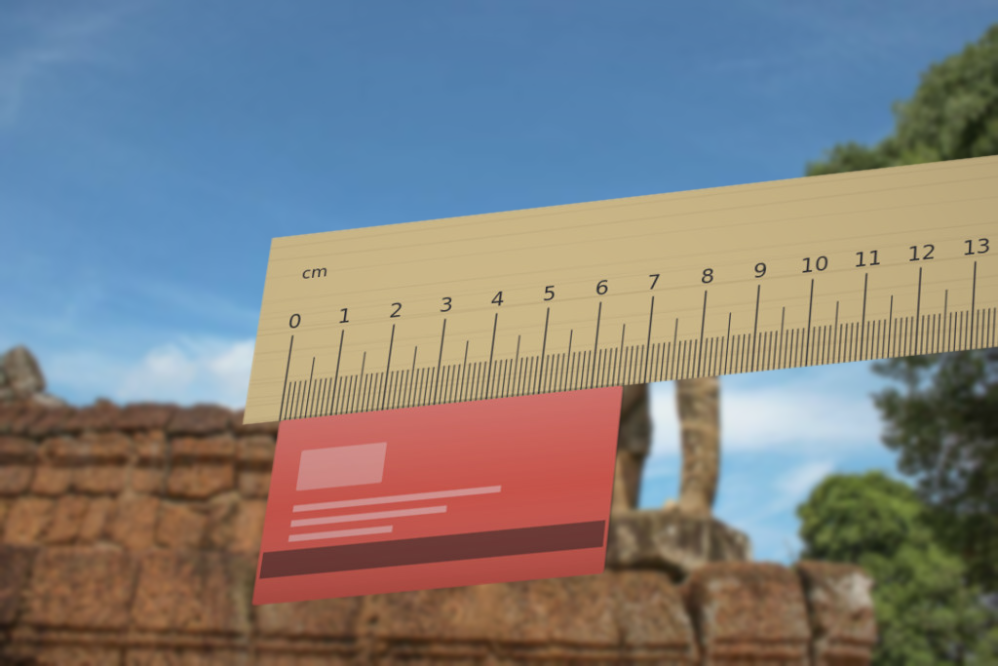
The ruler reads 6.6; cm
